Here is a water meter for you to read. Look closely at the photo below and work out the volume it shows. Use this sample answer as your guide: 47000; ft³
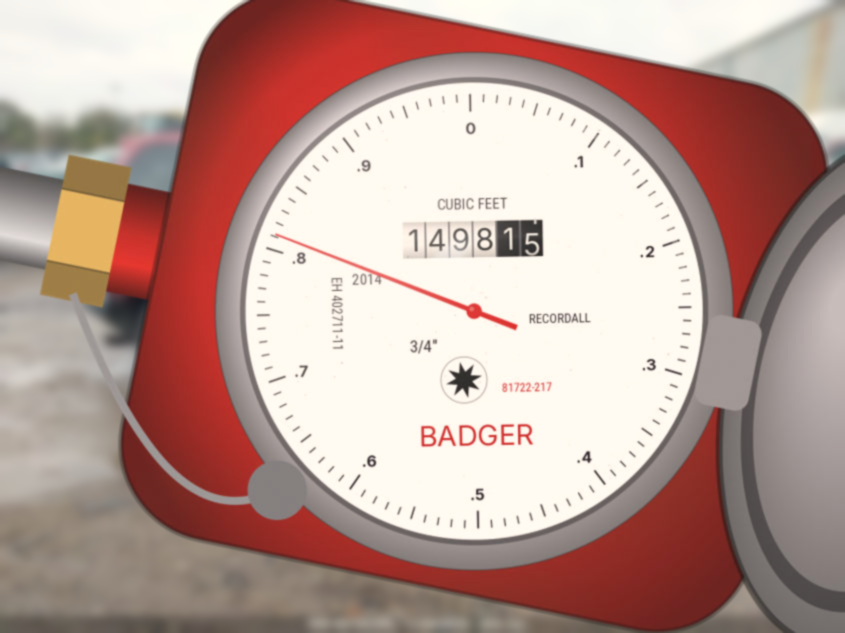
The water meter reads 149814.81; ft³
